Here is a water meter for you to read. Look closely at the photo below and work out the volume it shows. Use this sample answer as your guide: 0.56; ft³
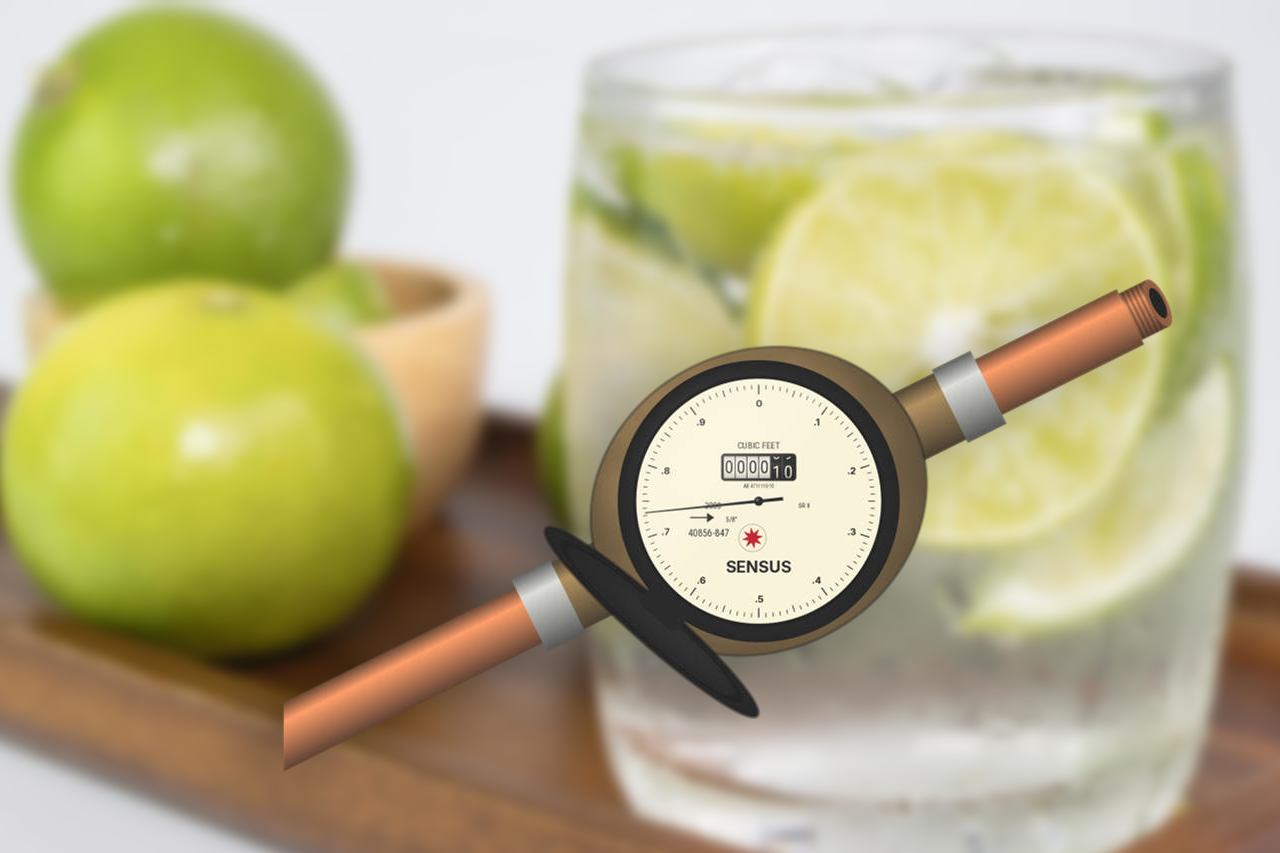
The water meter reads 9.73; ft³
